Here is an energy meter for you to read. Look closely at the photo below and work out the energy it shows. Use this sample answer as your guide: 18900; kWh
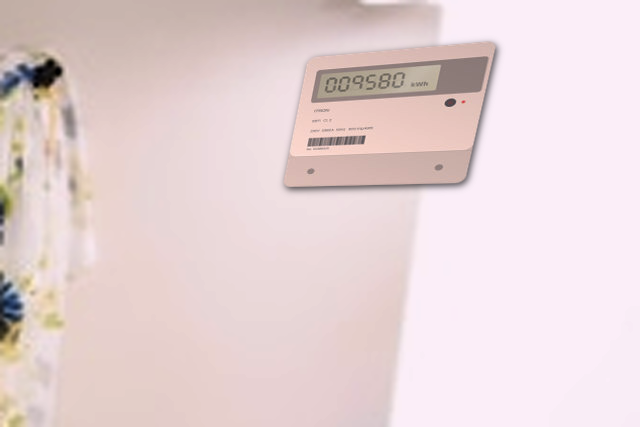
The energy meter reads 9580; kWh
